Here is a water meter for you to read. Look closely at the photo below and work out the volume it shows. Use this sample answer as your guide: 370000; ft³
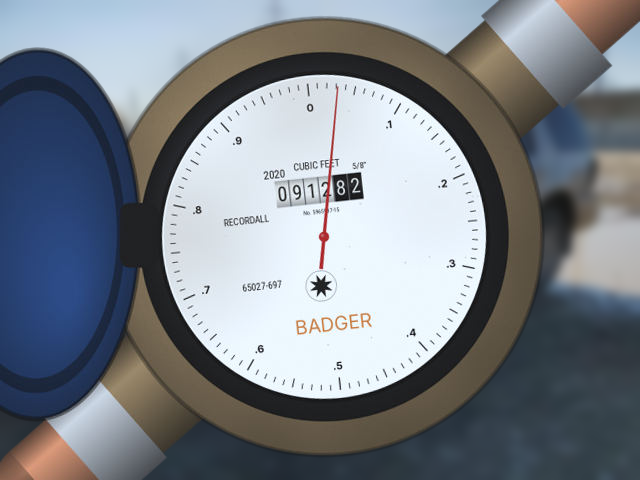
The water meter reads 91282.03; ft³
